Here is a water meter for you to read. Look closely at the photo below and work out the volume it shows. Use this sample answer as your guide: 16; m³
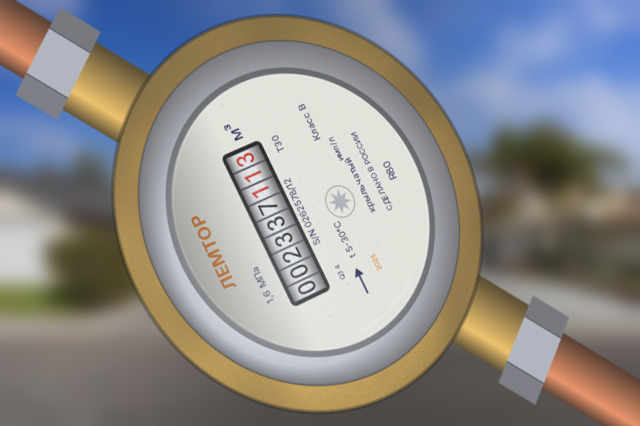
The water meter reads 2337.113; m³
